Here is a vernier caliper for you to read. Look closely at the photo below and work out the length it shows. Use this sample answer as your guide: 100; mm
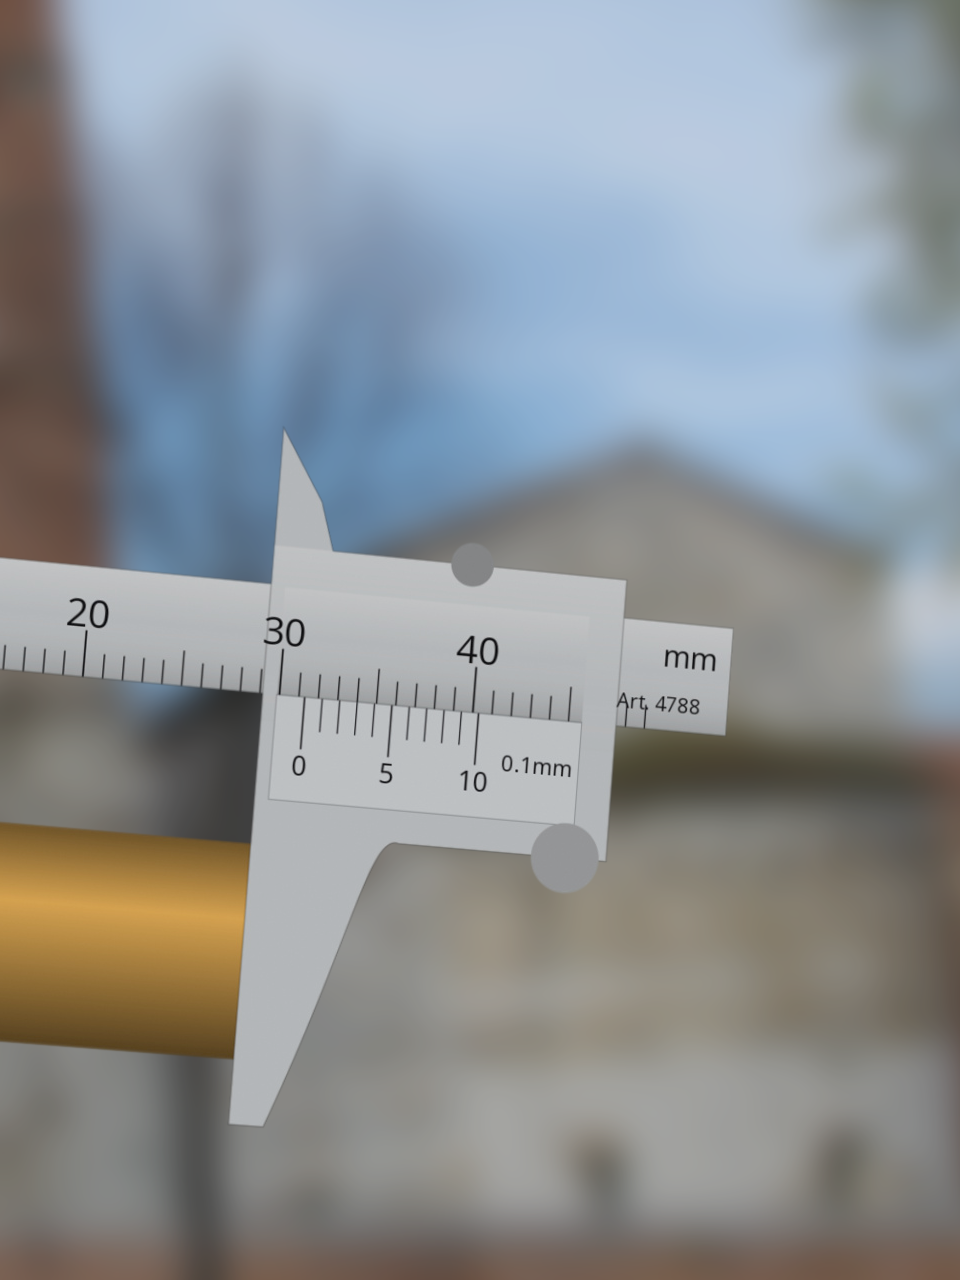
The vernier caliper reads 31.3; mm
